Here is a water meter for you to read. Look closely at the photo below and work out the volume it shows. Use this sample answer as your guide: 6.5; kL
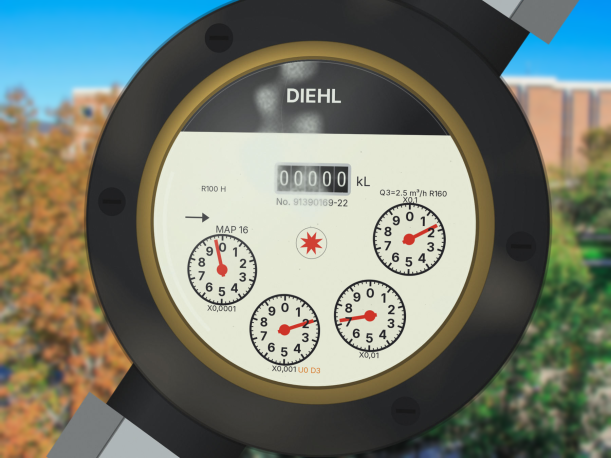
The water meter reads 0.1719; kL
